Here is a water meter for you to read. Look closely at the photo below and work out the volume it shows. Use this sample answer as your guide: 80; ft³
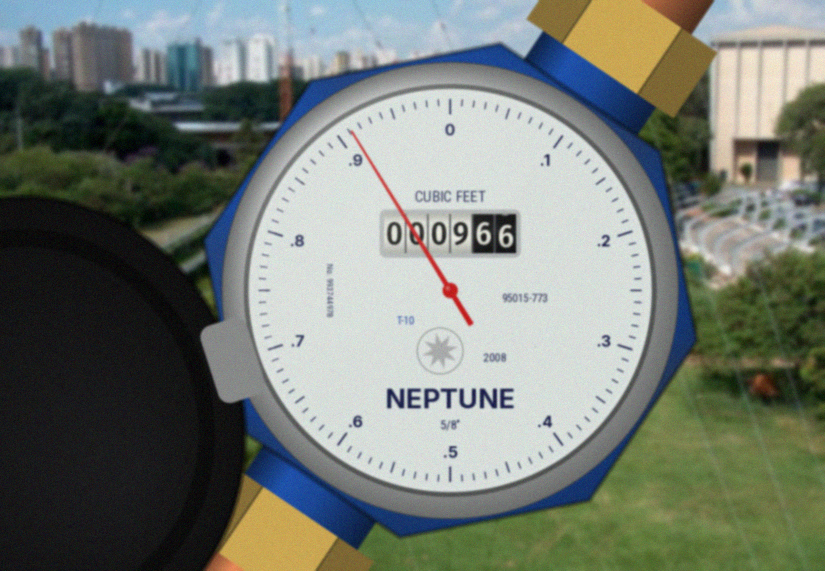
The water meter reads 965.91; ft³
